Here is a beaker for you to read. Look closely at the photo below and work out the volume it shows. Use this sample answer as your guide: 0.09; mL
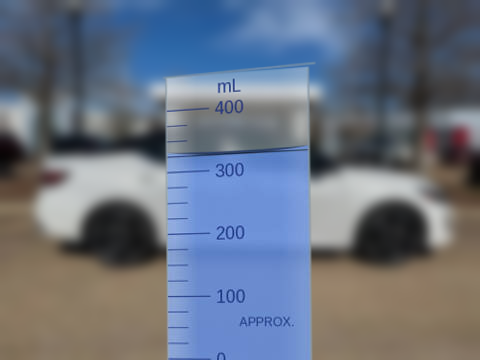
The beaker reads 325; mL
